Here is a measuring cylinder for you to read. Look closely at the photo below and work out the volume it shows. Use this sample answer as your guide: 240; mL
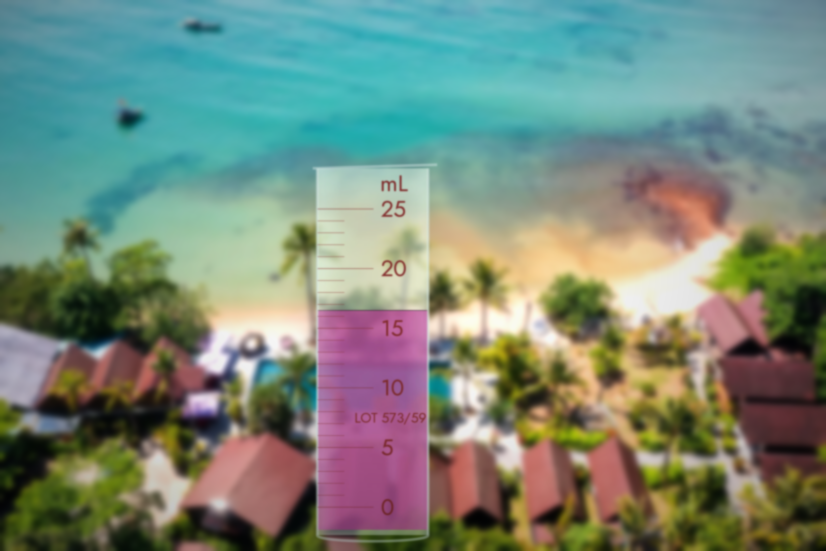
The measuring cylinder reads 16.5; mL
